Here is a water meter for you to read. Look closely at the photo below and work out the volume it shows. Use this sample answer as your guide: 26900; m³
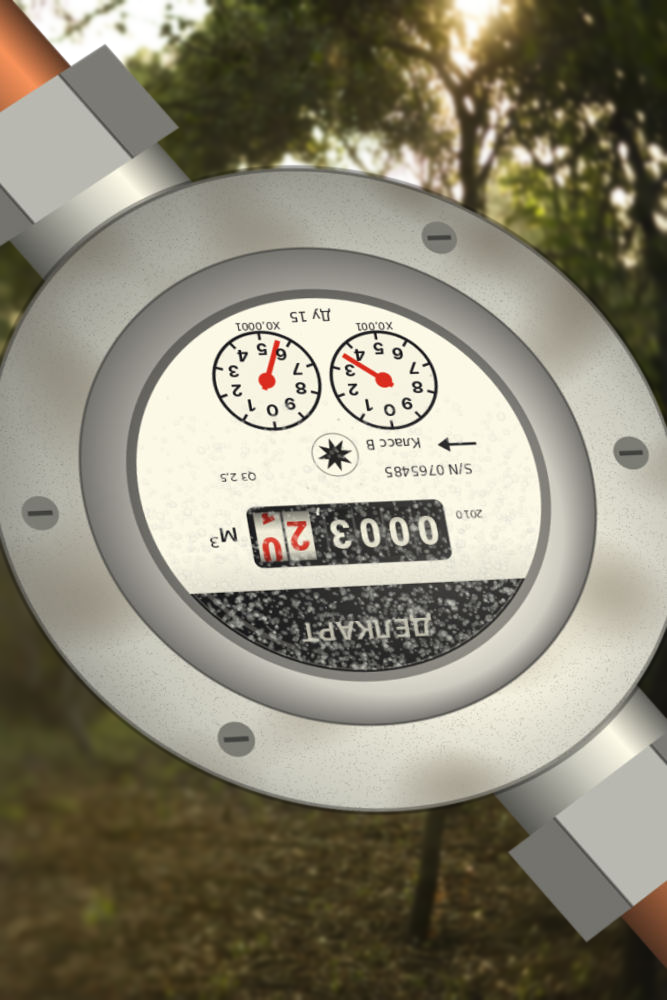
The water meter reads 3.2035; m³
